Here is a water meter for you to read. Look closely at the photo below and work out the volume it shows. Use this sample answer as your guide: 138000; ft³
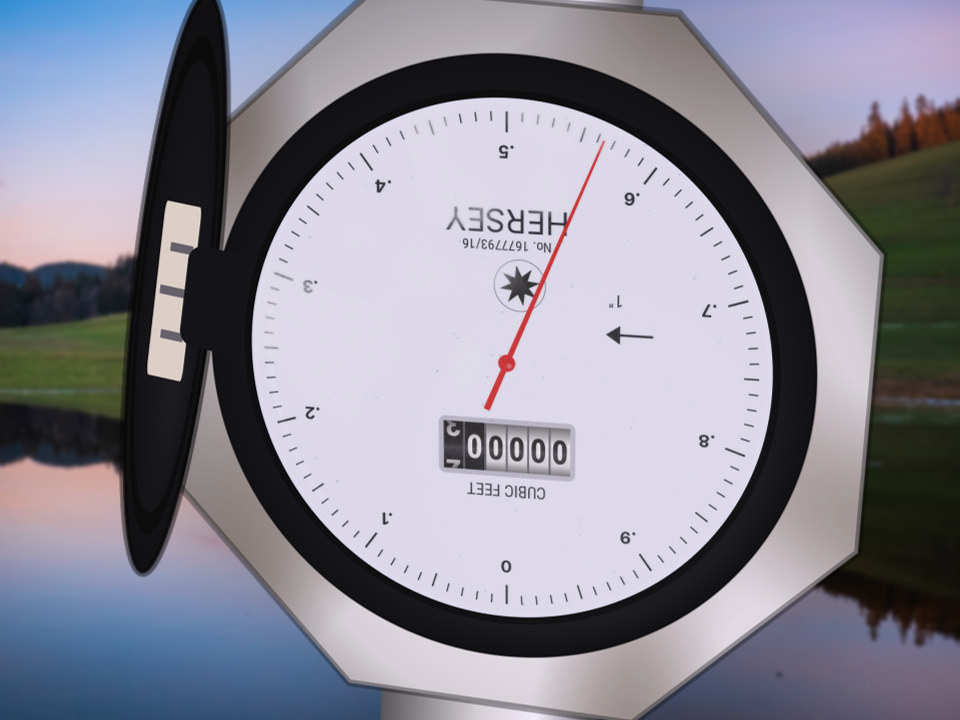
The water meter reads 2.56; ft³
